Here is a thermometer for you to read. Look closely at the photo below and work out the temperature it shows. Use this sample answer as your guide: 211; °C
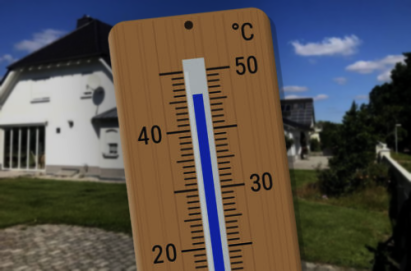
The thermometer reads 46; °C
